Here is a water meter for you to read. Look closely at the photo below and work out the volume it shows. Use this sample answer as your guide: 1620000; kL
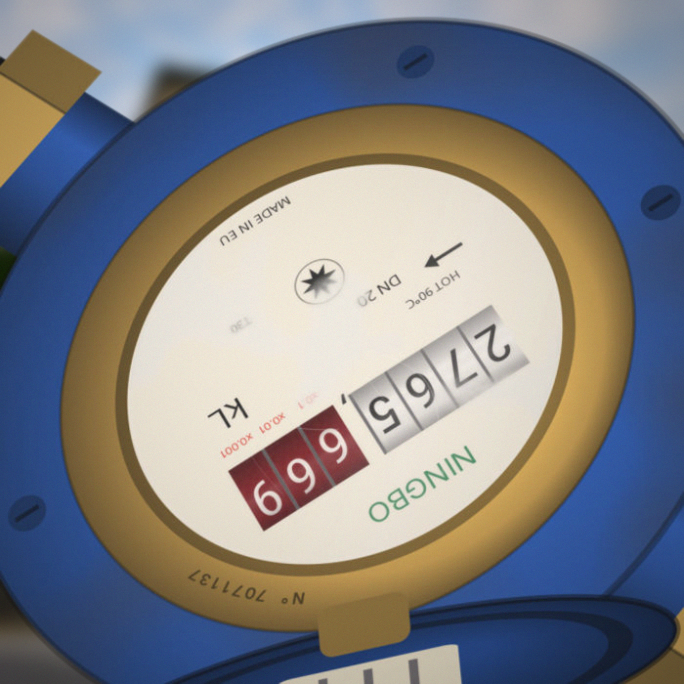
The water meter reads 2765.669; kL
